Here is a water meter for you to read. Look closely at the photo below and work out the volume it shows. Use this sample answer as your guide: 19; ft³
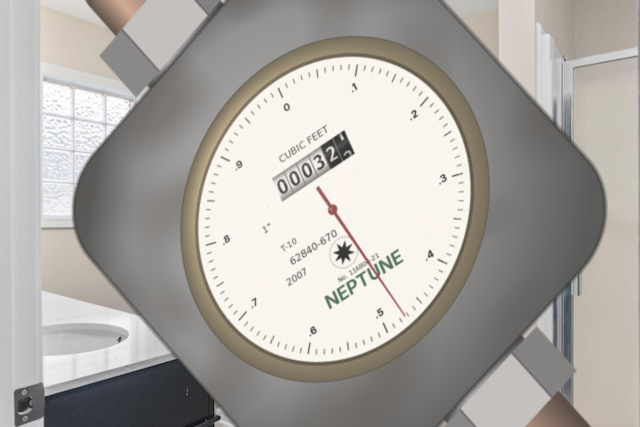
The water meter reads 321.47; ft³
